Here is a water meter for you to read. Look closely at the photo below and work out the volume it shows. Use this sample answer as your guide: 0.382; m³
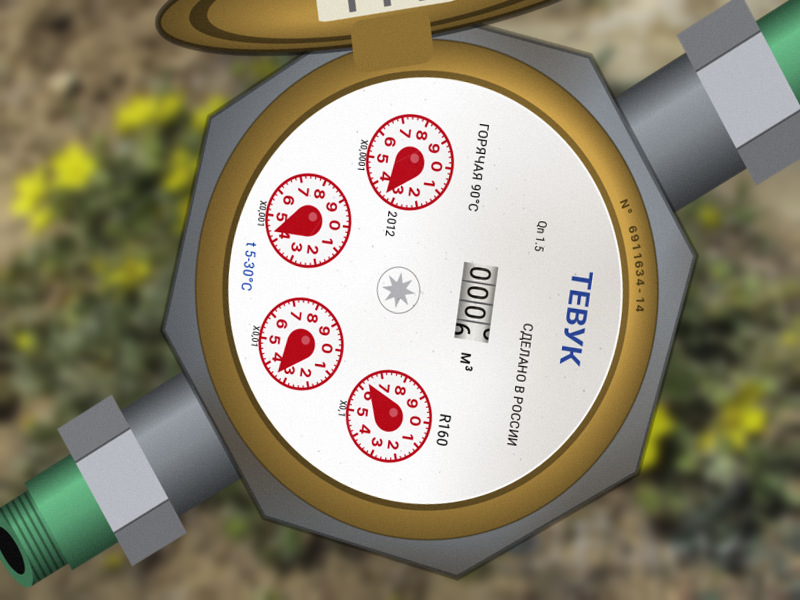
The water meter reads 5.6343; m³
